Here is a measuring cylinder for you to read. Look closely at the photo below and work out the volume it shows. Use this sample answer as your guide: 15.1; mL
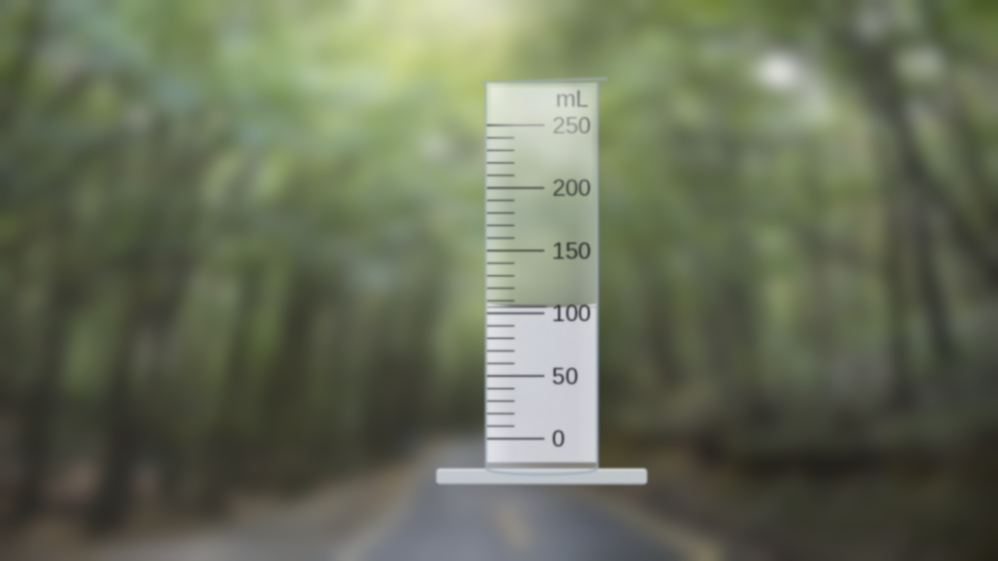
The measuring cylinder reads 105; mL
